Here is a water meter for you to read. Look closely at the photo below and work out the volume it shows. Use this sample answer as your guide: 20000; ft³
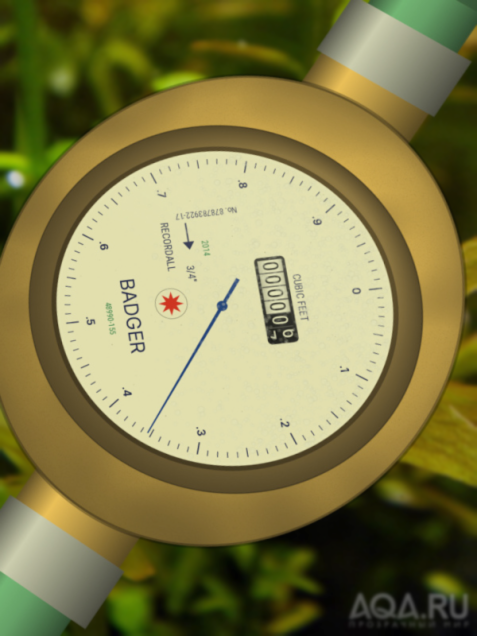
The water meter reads 6.35; ft³
